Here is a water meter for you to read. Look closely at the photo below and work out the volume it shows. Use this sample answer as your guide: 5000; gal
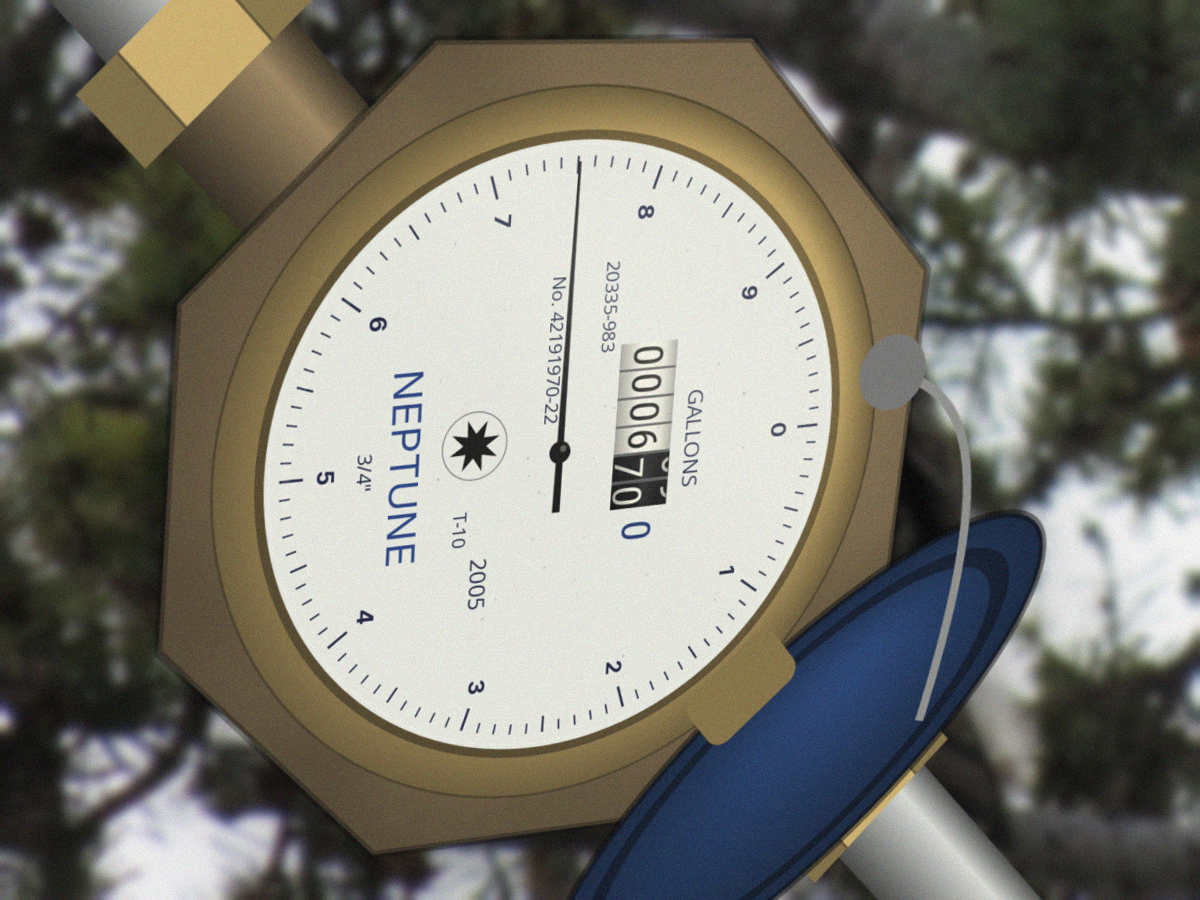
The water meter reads 6697.5; gal
